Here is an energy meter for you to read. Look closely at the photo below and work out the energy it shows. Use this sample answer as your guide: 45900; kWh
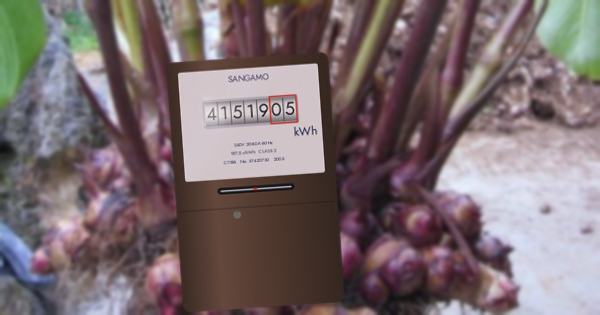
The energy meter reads 41519.05; kWh
